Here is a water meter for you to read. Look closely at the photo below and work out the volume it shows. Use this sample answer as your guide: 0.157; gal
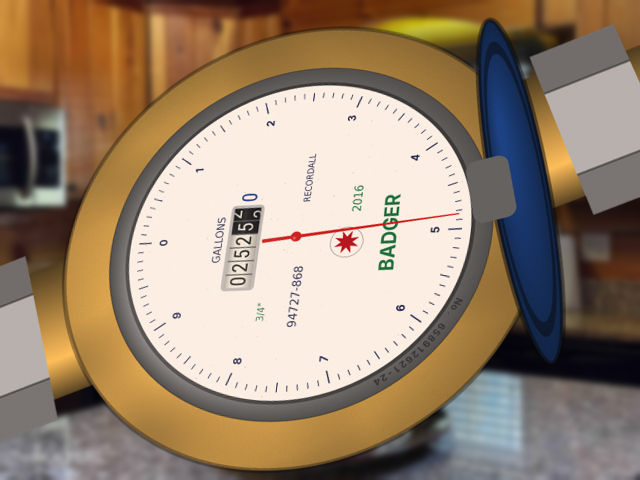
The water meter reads 252524.8; gal
